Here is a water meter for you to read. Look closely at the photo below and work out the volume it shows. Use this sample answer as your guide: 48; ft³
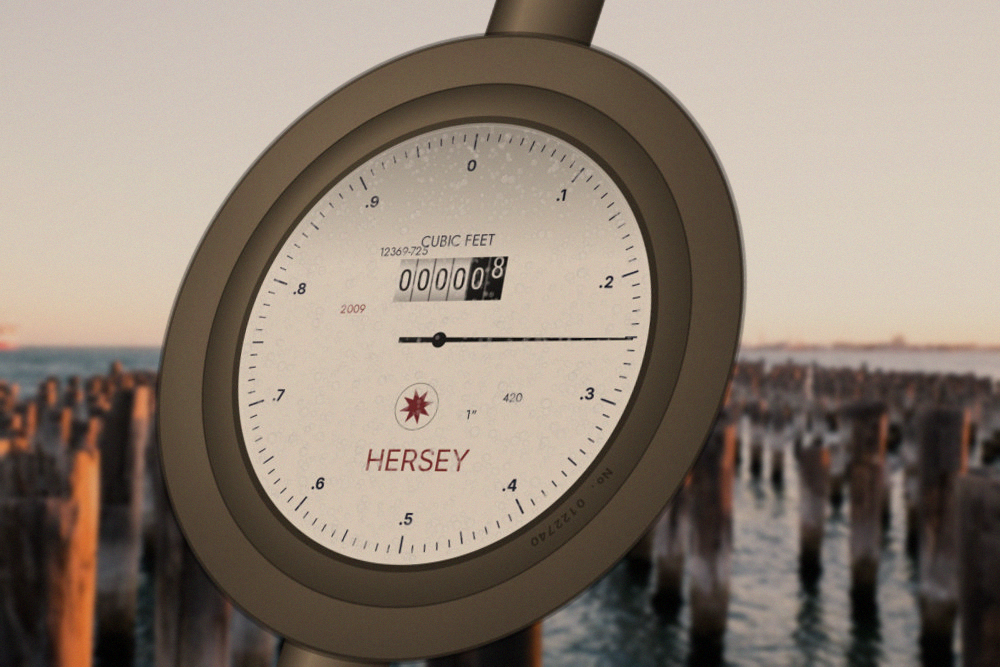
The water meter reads 8.25; ft³
